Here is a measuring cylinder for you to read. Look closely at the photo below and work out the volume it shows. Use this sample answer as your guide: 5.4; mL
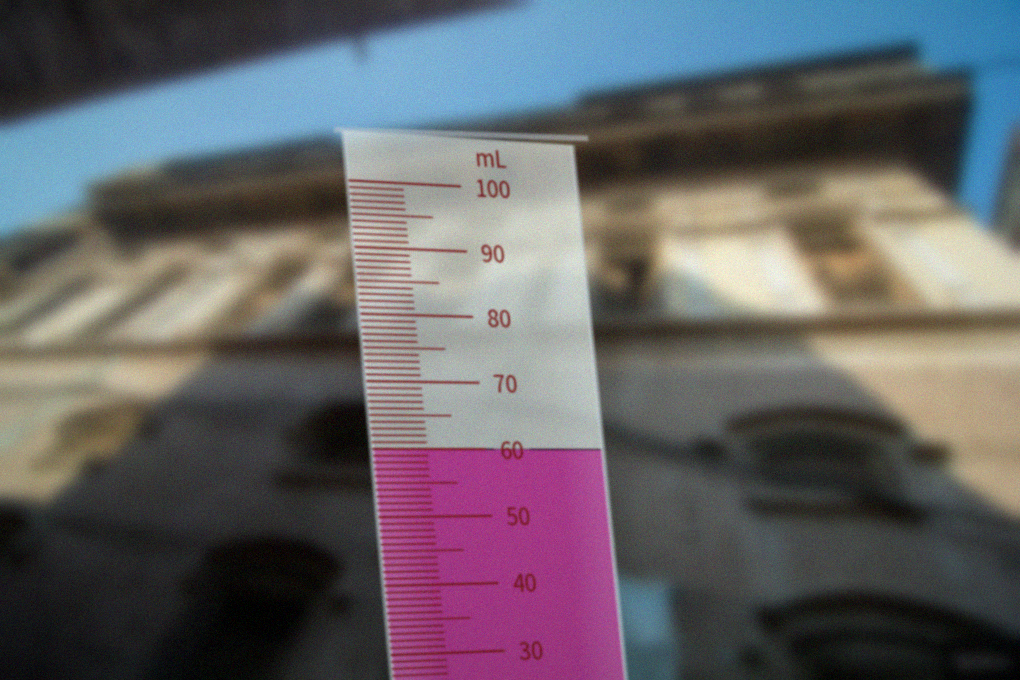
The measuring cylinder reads 60; mL
